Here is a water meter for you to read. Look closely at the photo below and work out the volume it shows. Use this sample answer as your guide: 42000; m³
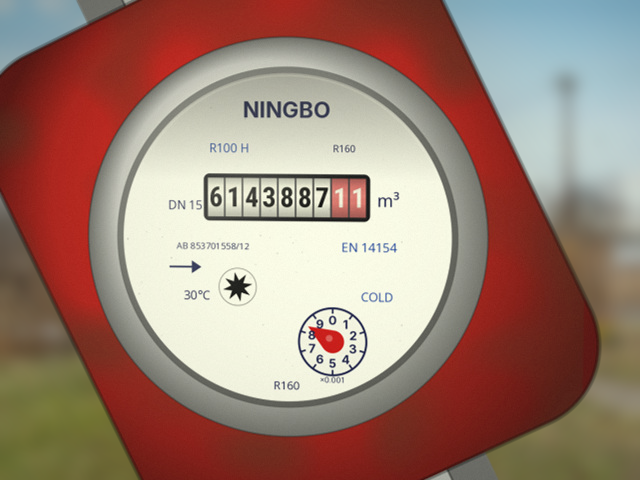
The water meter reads 6143887.118; m³
